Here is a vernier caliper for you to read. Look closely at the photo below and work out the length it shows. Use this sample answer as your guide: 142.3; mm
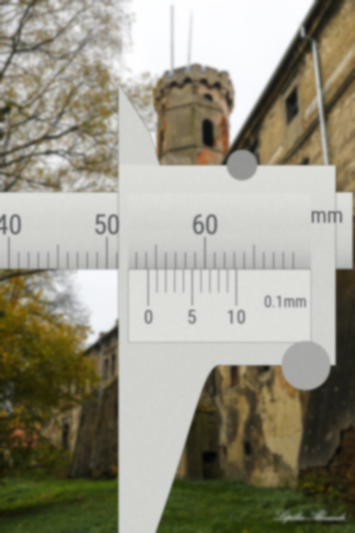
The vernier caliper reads 54.2; mm
